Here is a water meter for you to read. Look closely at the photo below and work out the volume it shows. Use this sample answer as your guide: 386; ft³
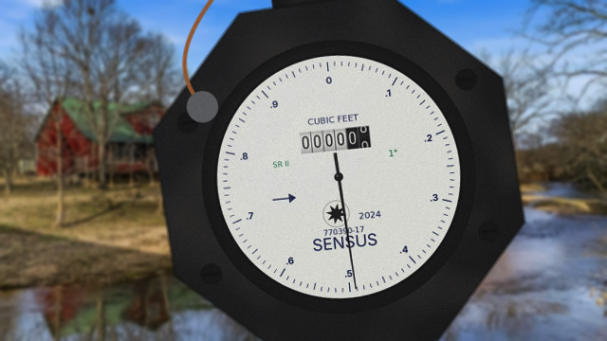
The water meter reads 8.49; ft³
